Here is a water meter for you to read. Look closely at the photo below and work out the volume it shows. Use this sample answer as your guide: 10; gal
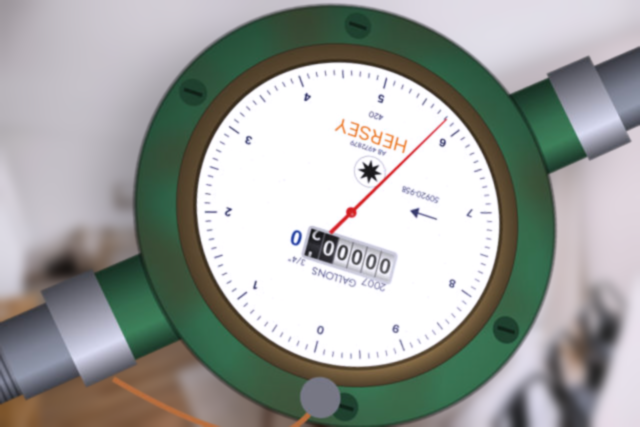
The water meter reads 15.8; gal
